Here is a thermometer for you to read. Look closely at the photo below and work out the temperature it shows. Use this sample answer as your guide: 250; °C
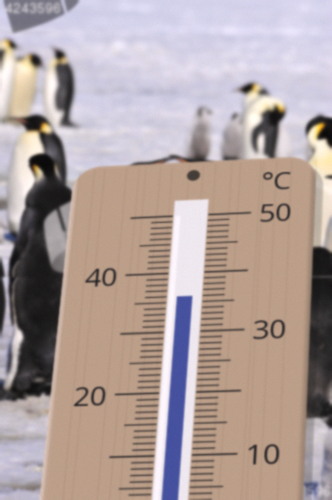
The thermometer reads 36; °C
